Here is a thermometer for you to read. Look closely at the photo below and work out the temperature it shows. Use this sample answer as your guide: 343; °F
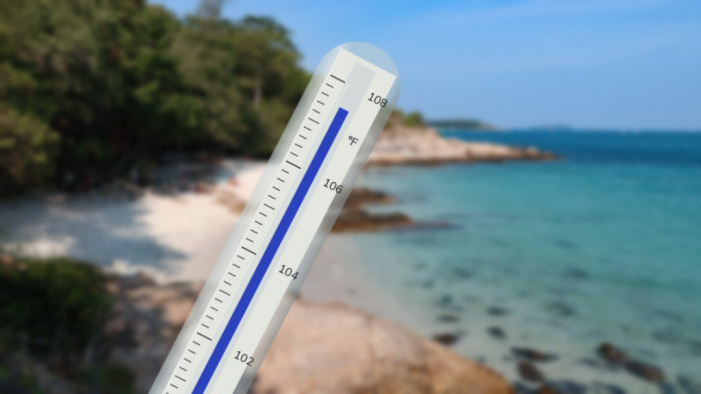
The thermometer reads 107.5; °F
